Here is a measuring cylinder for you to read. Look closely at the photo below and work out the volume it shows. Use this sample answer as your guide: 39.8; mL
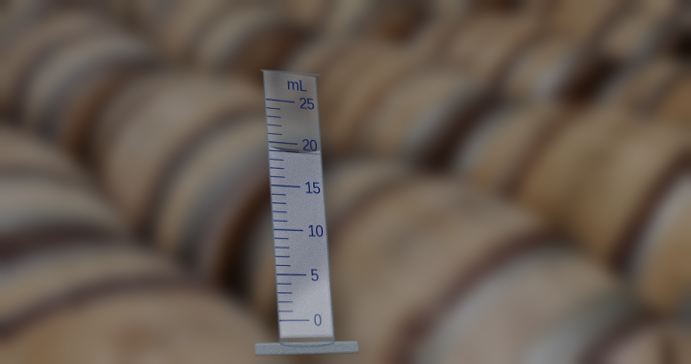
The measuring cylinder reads 19; mL
